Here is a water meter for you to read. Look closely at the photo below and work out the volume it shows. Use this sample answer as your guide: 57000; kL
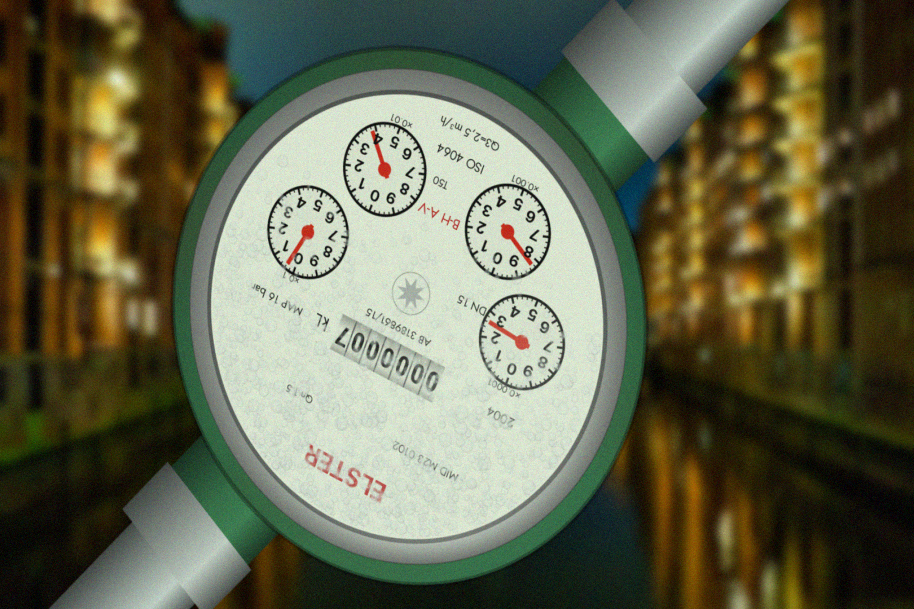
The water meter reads 7.0382; kL
